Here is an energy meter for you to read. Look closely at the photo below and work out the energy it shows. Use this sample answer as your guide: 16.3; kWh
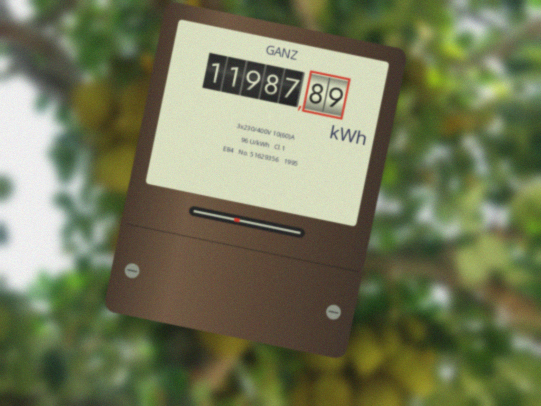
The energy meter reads 11987.89; kWh
